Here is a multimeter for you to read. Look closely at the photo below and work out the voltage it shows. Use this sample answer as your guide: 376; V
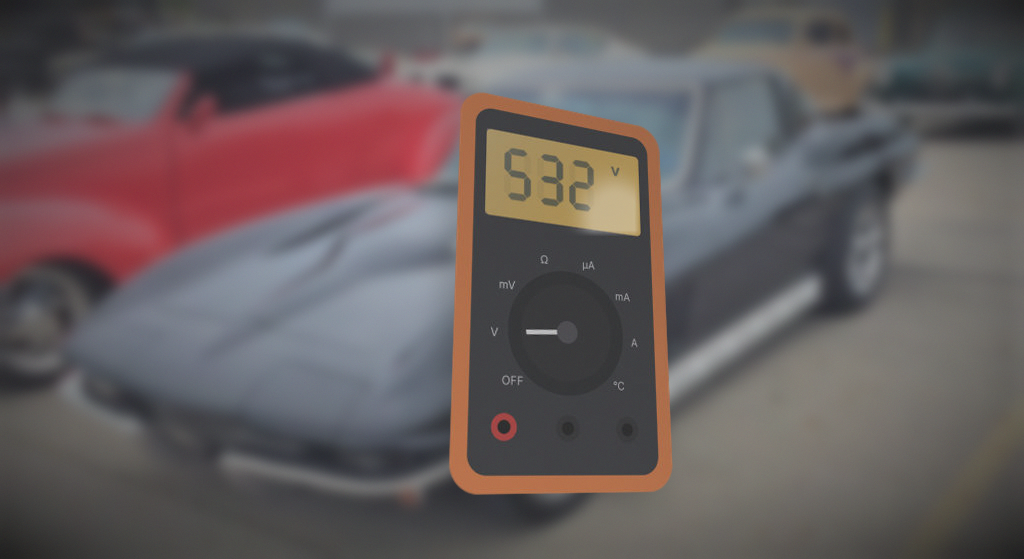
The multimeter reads 532; V
